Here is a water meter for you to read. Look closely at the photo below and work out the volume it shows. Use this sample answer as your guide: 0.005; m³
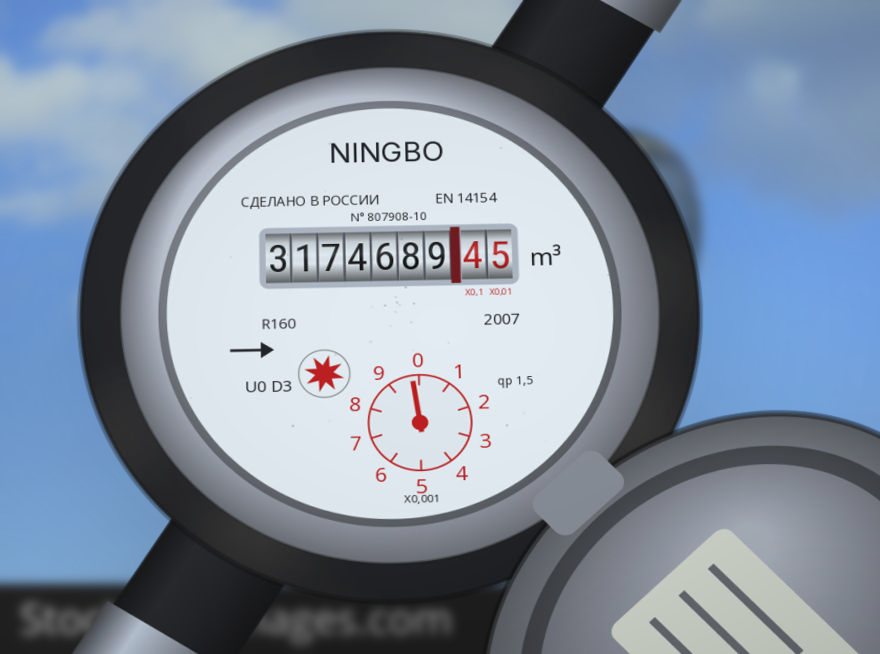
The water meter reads 3174689.449; m³
